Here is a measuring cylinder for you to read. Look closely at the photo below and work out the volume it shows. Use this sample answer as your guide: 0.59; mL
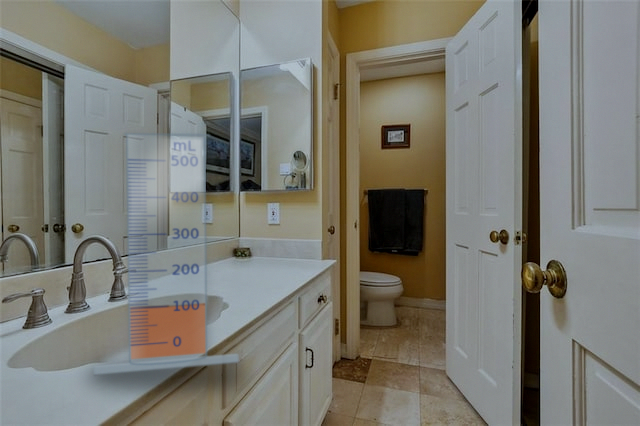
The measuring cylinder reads 100; mL
